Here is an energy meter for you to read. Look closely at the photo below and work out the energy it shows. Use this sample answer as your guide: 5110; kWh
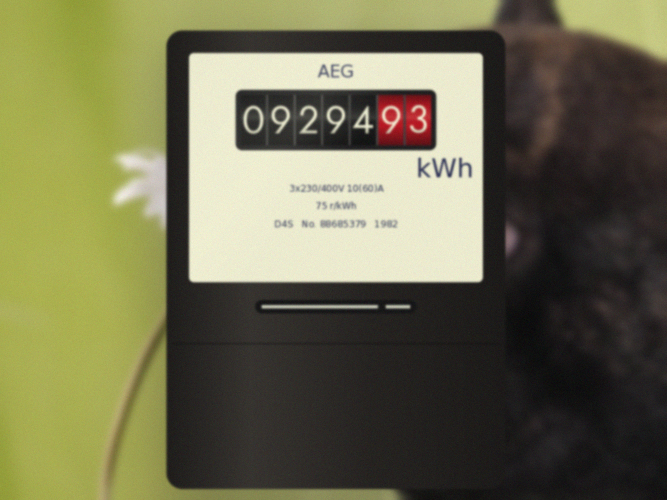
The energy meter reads 9294.93; kWh
